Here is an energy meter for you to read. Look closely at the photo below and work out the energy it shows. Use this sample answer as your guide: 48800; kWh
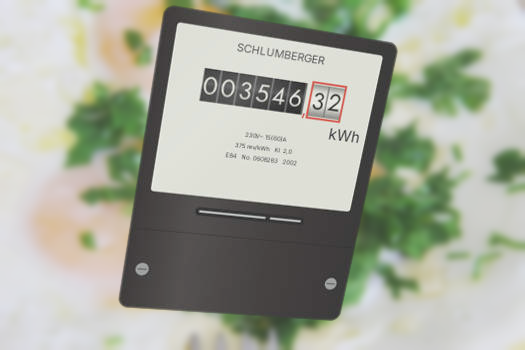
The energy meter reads 3546.32; kWh
